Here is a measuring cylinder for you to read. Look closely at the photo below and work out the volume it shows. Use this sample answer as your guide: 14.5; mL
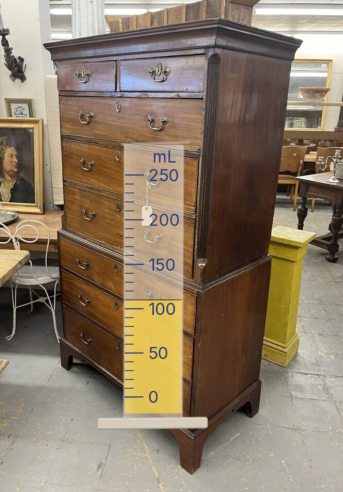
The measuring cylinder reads 110; mL
